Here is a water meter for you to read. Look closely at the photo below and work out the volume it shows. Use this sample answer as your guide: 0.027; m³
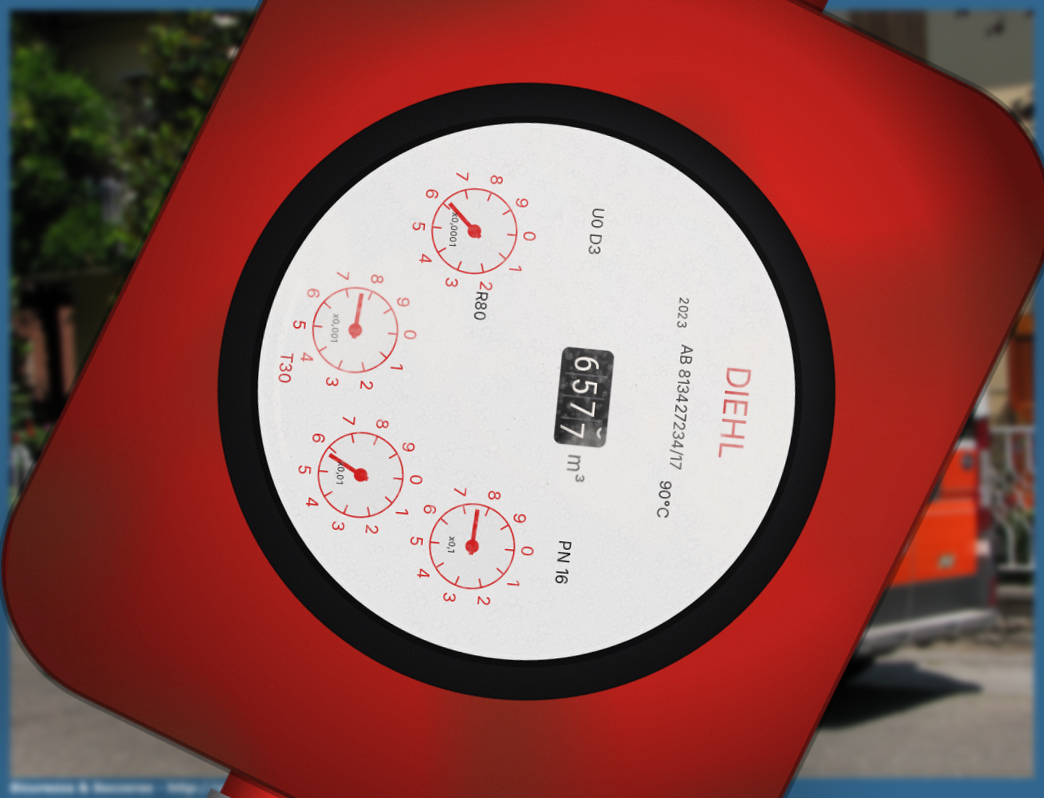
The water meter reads 6576.7576; m³
